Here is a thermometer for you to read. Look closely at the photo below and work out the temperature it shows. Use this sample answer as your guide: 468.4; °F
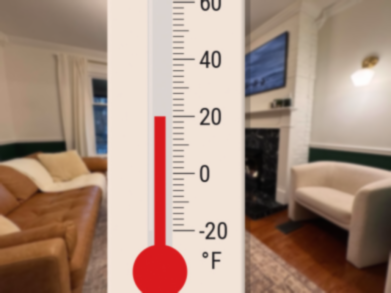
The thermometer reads 20; °F
